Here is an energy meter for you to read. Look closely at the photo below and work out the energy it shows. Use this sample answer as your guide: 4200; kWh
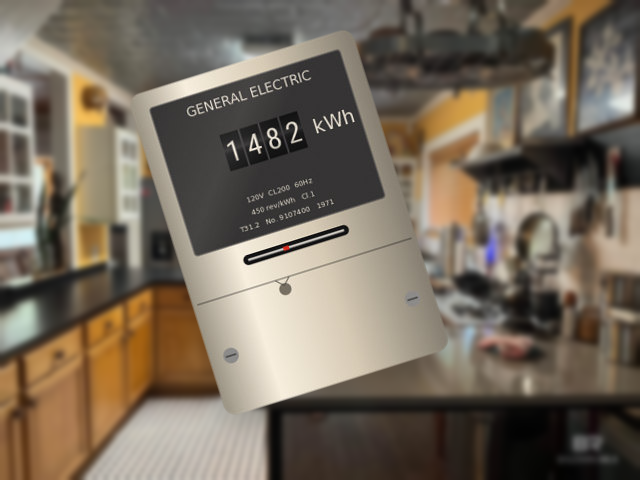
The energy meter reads 1482; kWh
